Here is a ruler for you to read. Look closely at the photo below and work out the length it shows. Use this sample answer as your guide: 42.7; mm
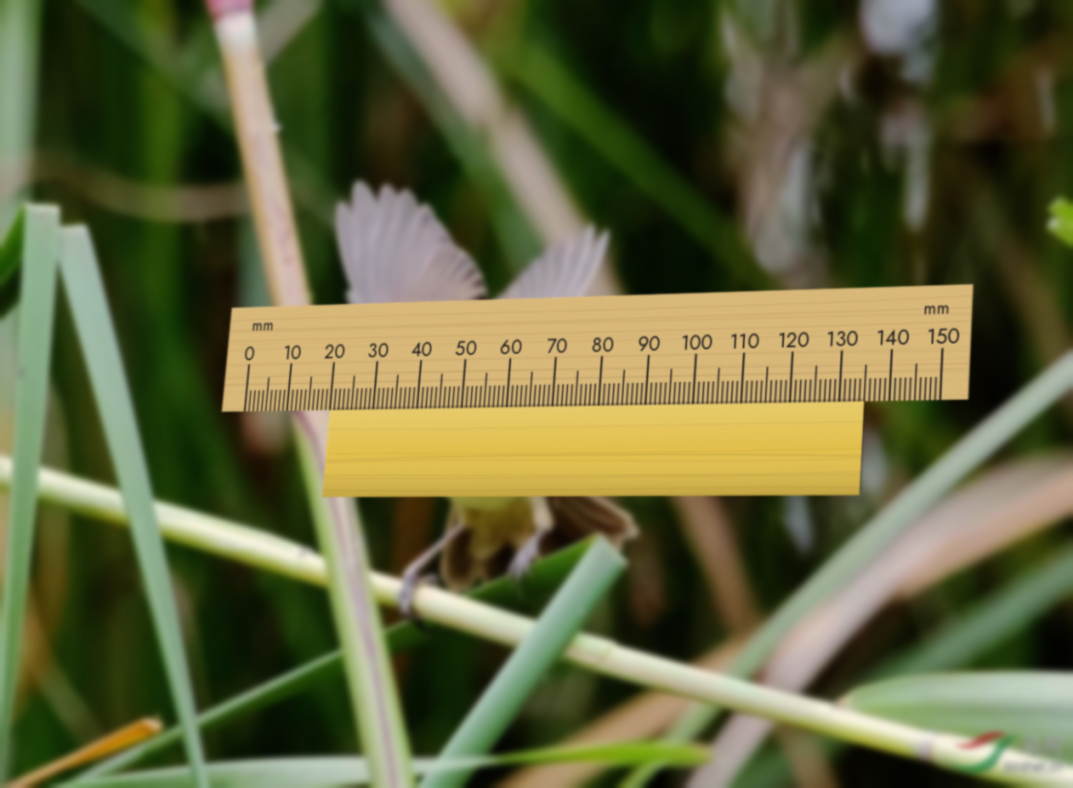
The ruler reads 115; mm
